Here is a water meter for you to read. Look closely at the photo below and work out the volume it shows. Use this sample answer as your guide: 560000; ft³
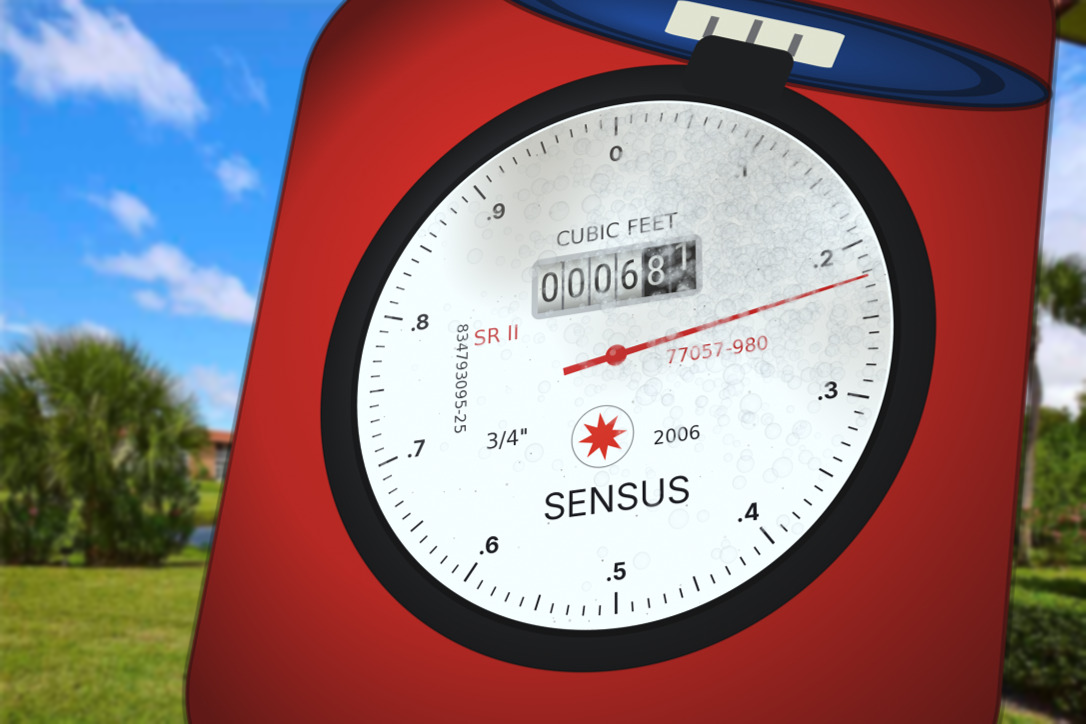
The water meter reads 681.22; ft³
